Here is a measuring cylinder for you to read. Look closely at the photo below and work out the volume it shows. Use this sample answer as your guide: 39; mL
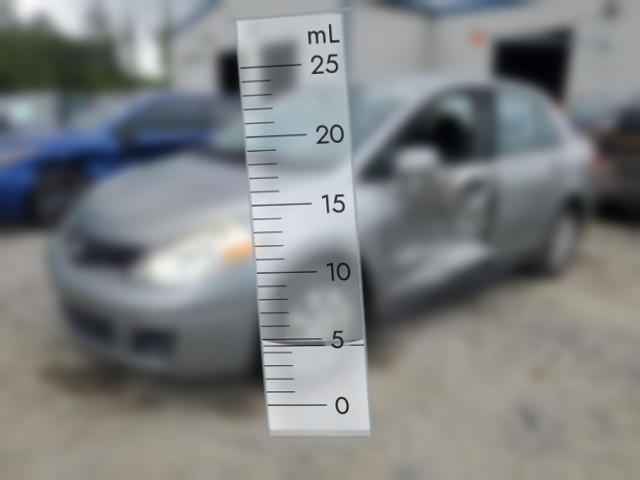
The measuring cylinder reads 4.5; mL
